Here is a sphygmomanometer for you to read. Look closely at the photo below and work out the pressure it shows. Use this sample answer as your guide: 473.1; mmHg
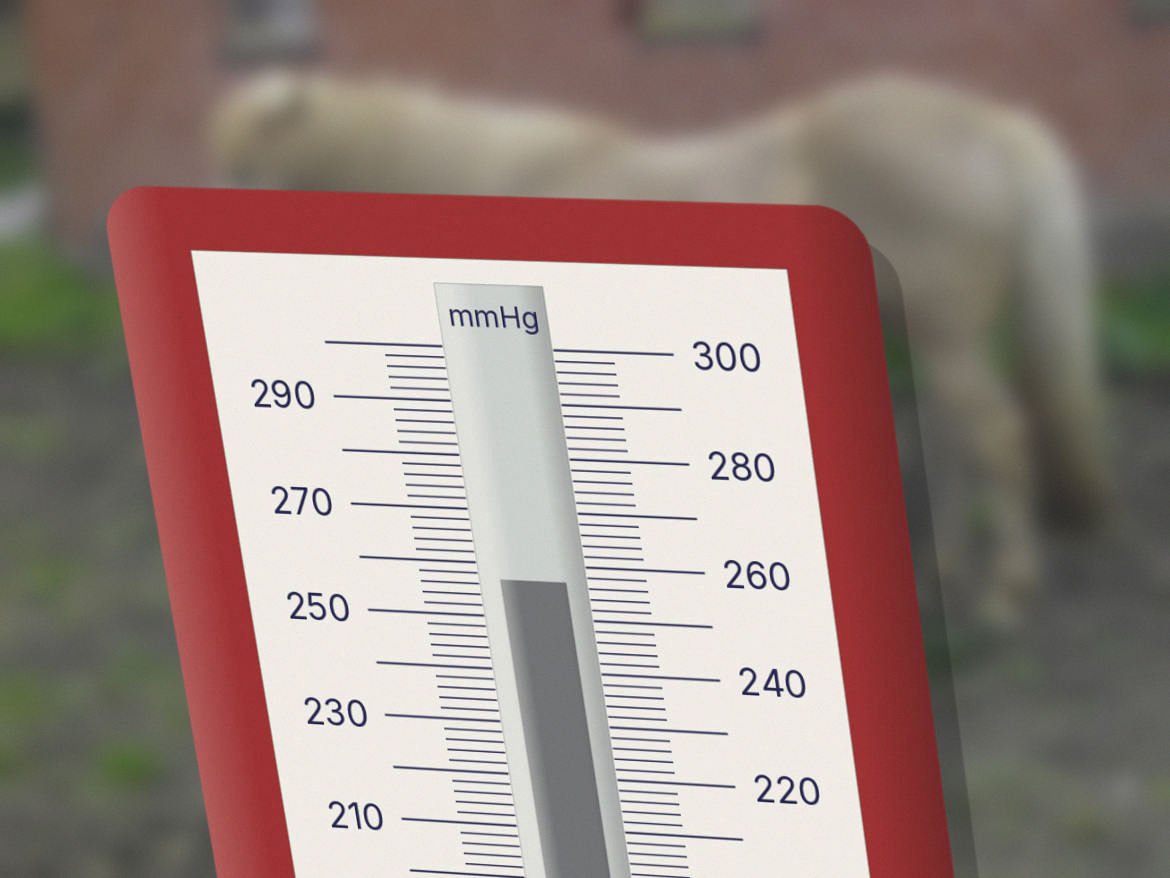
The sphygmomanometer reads 257; mmHg
